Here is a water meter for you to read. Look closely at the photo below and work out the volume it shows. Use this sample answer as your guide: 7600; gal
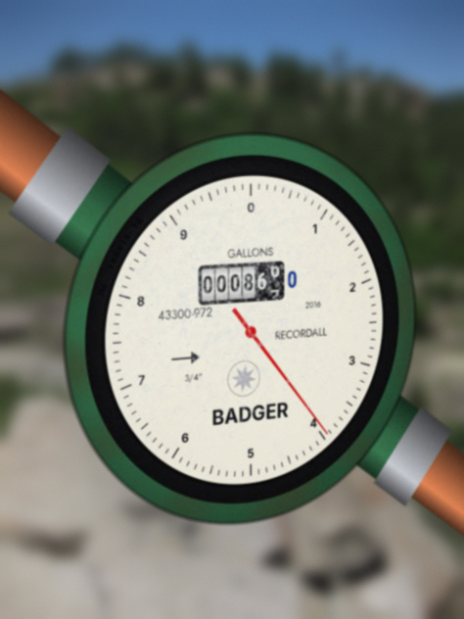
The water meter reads 8663.9; gal
